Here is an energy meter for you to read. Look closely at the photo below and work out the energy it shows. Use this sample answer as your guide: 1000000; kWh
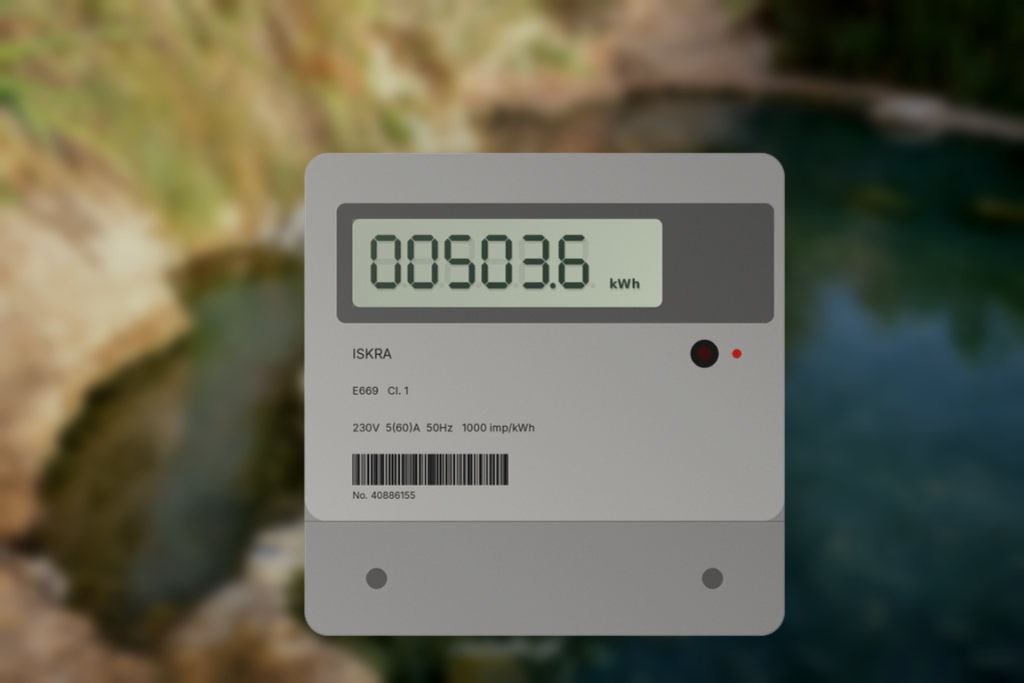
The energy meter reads 503.6; kWh
